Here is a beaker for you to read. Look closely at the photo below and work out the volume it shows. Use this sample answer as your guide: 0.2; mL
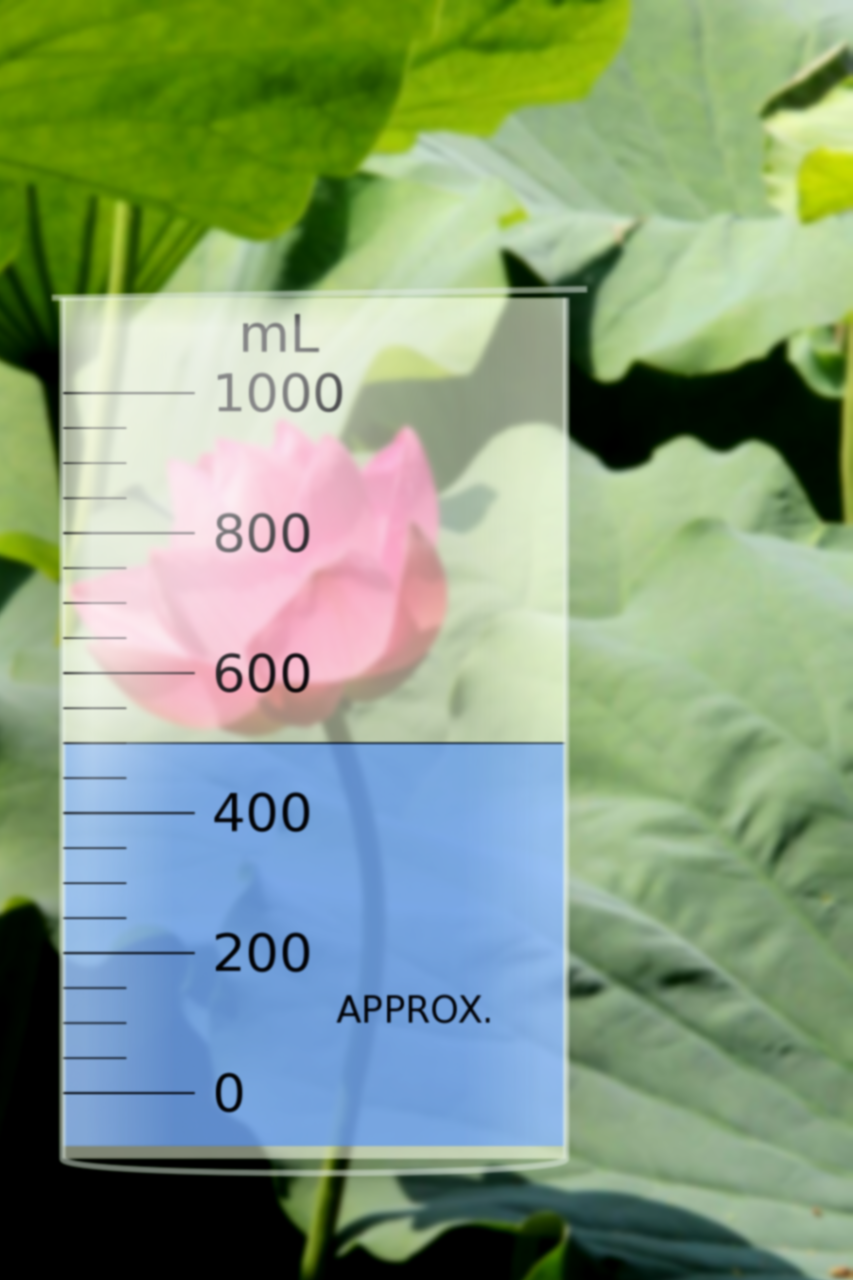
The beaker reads 500; mL
